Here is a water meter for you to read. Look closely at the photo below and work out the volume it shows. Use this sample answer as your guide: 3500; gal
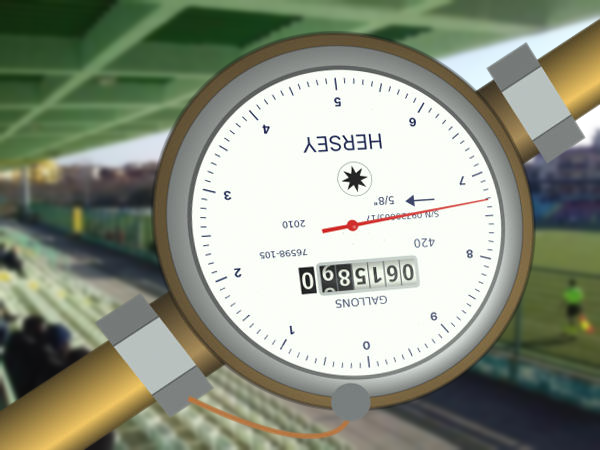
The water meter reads 615887.3; gal
